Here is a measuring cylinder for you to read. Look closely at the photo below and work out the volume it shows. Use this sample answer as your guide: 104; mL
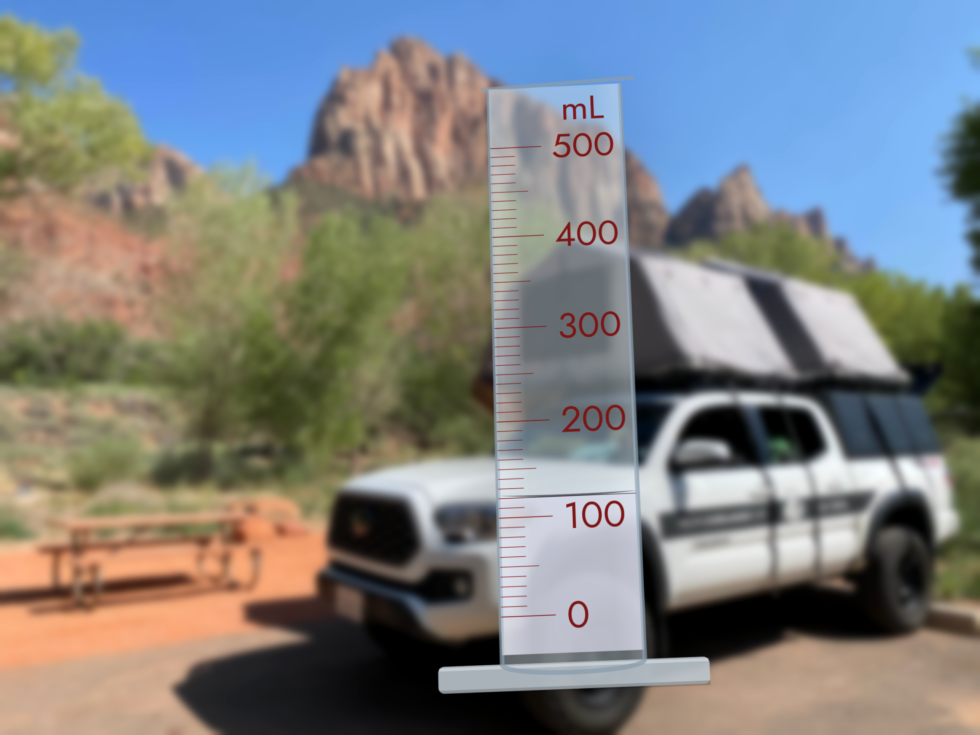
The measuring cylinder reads 120; mL
